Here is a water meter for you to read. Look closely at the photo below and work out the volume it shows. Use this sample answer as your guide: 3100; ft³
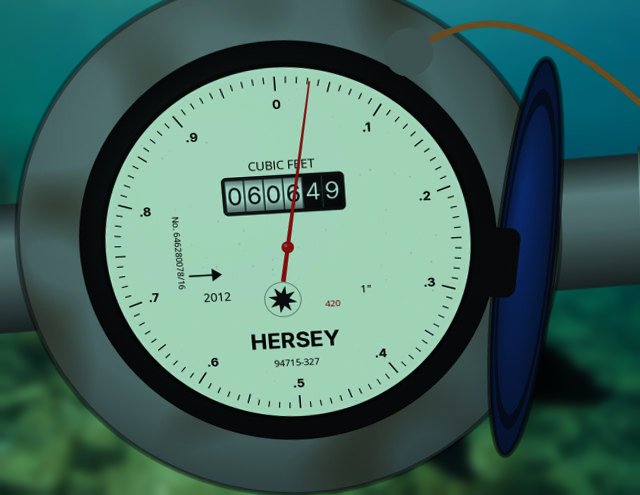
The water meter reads 60649.03; ft³
